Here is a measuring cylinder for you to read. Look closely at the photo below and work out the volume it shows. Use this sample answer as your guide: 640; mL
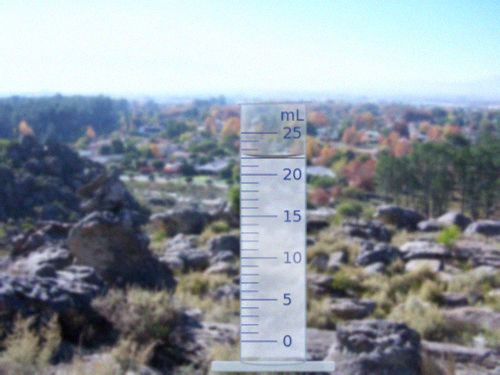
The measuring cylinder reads 22; mL
